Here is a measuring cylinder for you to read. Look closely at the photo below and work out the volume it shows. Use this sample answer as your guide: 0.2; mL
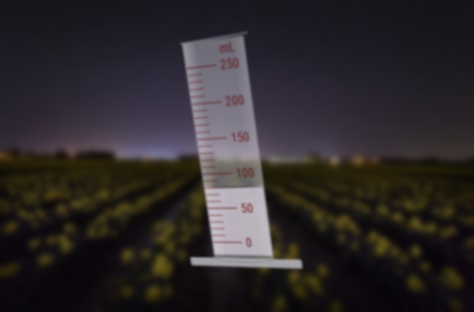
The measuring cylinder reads 80; mL
